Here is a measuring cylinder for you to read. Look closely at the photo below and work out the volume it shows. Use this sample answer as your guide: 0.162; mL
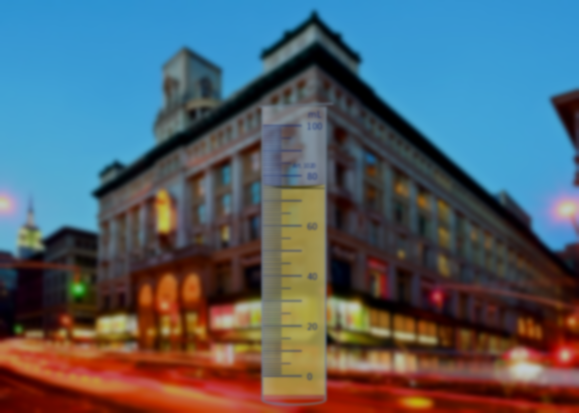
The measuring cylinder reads 75; mL
